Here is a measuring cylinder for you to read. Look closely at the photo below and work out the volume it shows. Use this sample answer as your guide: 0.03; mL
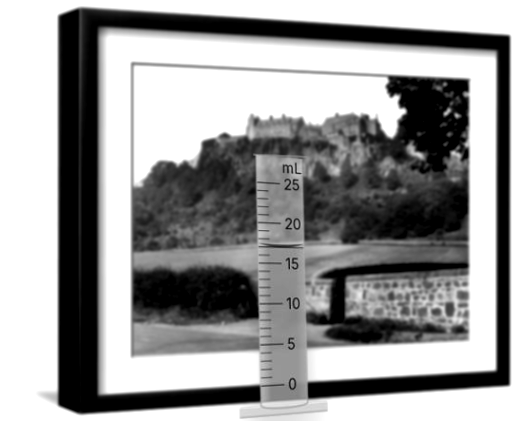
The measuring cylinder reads 17; mL
